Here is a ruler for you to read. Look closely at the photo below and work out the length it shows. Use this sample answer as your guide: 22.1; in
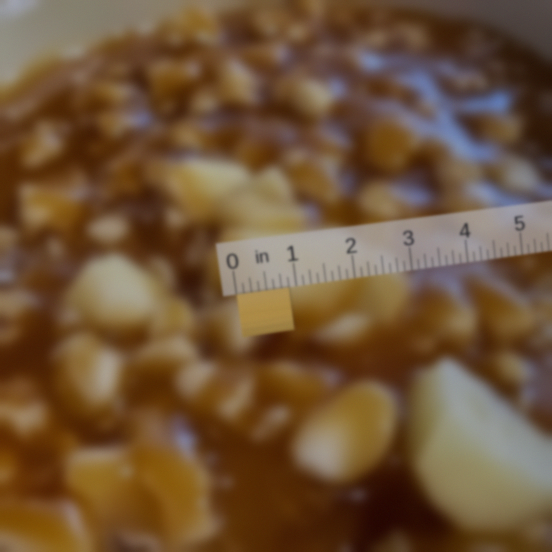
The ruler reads 0.875; in
